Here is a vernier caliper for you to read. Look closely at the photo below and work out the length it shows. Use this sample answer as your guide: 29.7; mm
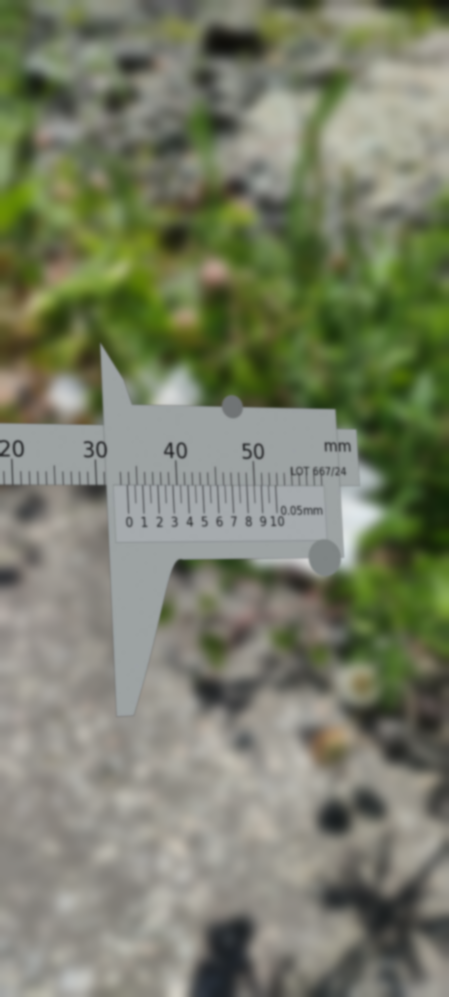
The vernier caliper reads 33.8; mm
